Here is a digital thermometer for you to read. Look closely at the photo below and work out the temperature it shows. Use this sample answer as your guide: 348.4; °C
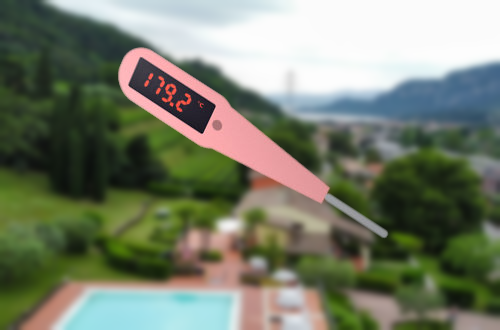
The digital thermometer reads 179.2; °C
